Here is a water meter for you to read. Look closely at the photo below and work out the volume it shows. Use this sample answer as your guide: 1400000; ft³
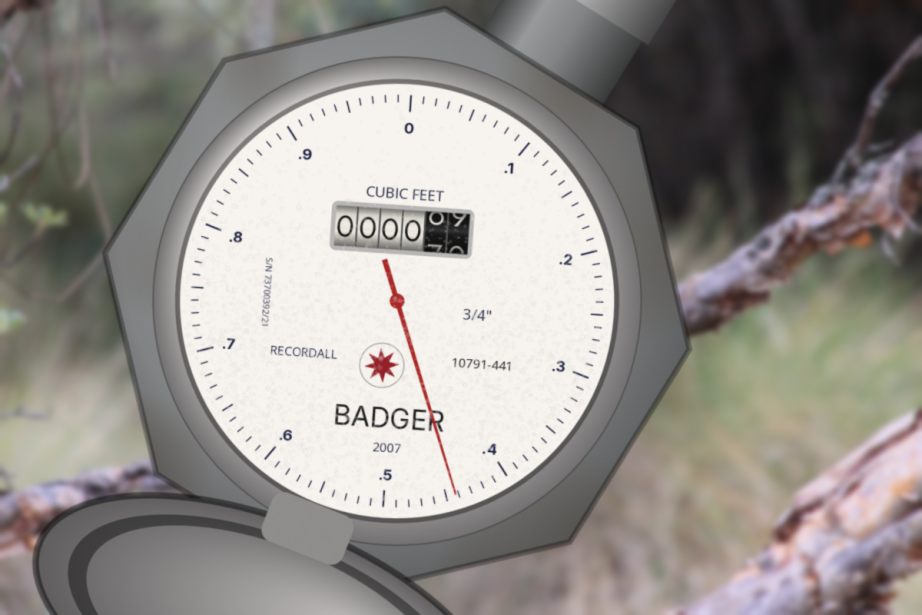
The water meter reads 69.44; ft³
